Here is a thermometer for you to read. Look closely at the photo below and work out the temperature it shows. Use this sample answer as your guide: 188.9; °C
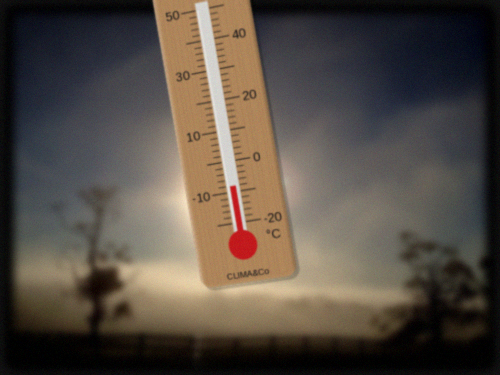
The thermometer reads -8; °C
